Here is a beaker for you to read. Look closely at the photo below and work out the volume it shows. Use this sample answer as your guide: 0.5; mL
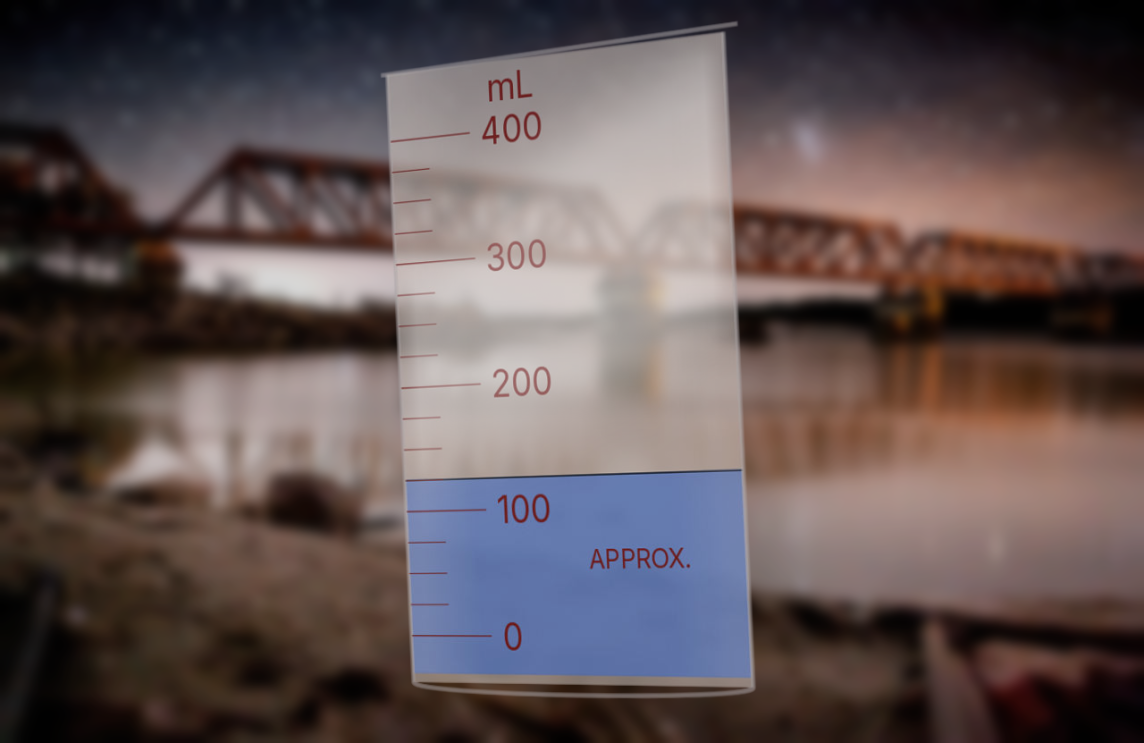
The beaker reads 125; mL
